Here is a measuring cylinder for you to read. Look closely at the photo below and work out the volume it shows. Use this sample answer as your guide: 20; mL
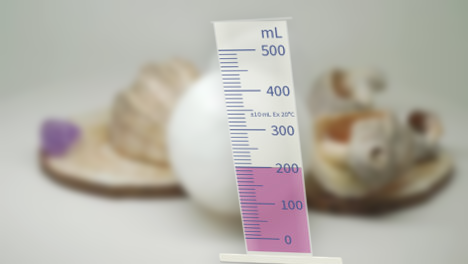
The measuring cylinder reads 200; mL
